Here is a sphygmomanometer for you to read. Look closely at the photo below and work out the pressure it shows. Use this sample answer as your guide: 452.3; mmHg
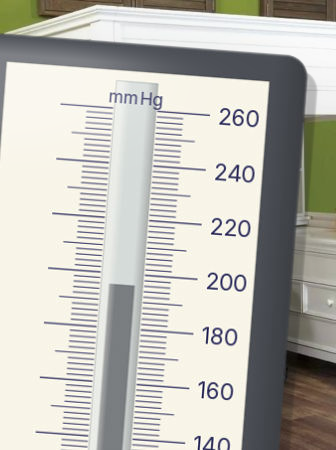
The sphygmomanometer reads 196; mmHg
